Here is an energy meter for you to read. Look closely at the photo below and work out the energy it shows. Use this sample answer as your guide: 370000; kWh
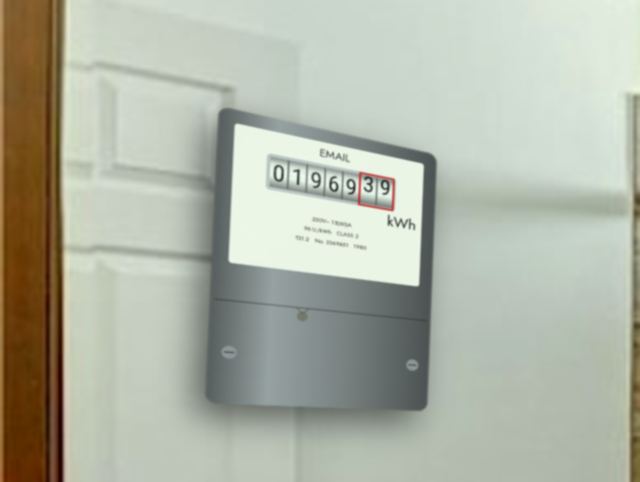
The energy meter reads 1969.39; kWh
